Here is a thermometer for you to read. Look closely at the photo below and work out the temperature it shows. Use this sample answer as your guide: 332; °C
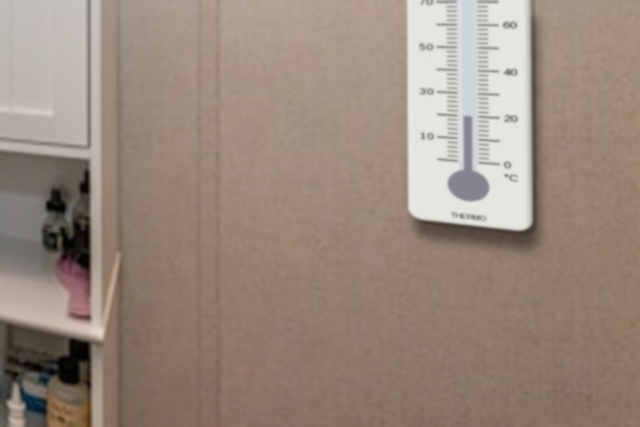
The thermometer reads 20; °C
